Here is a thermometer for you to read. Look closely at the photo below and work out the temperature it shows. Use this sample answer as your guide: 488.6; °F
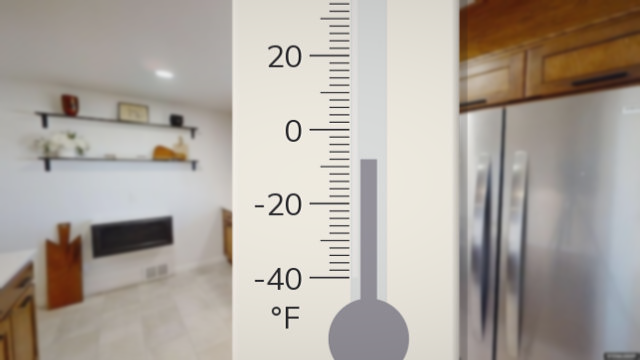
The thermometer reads -8; °F
